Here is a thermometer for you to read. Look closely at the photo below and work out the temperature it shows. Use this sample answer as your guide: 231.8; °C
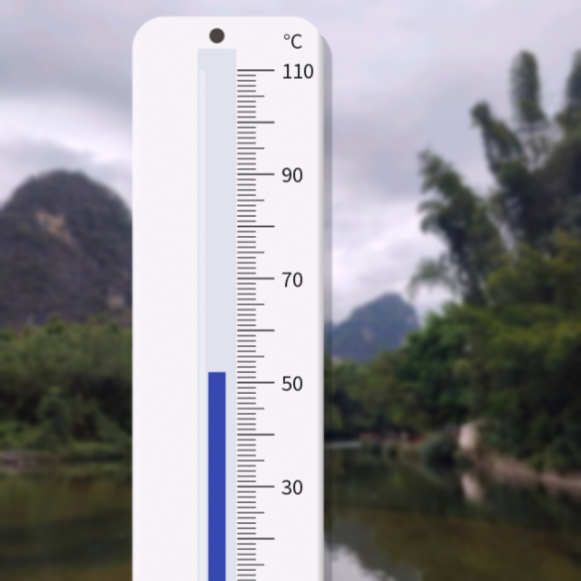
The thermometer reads 52; °C
